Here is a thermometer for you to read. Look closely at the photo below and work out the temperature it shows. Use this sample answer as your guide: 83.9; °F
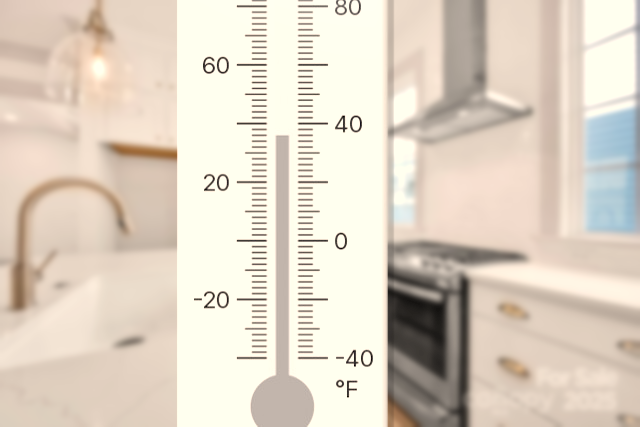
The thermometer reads 36; °F
